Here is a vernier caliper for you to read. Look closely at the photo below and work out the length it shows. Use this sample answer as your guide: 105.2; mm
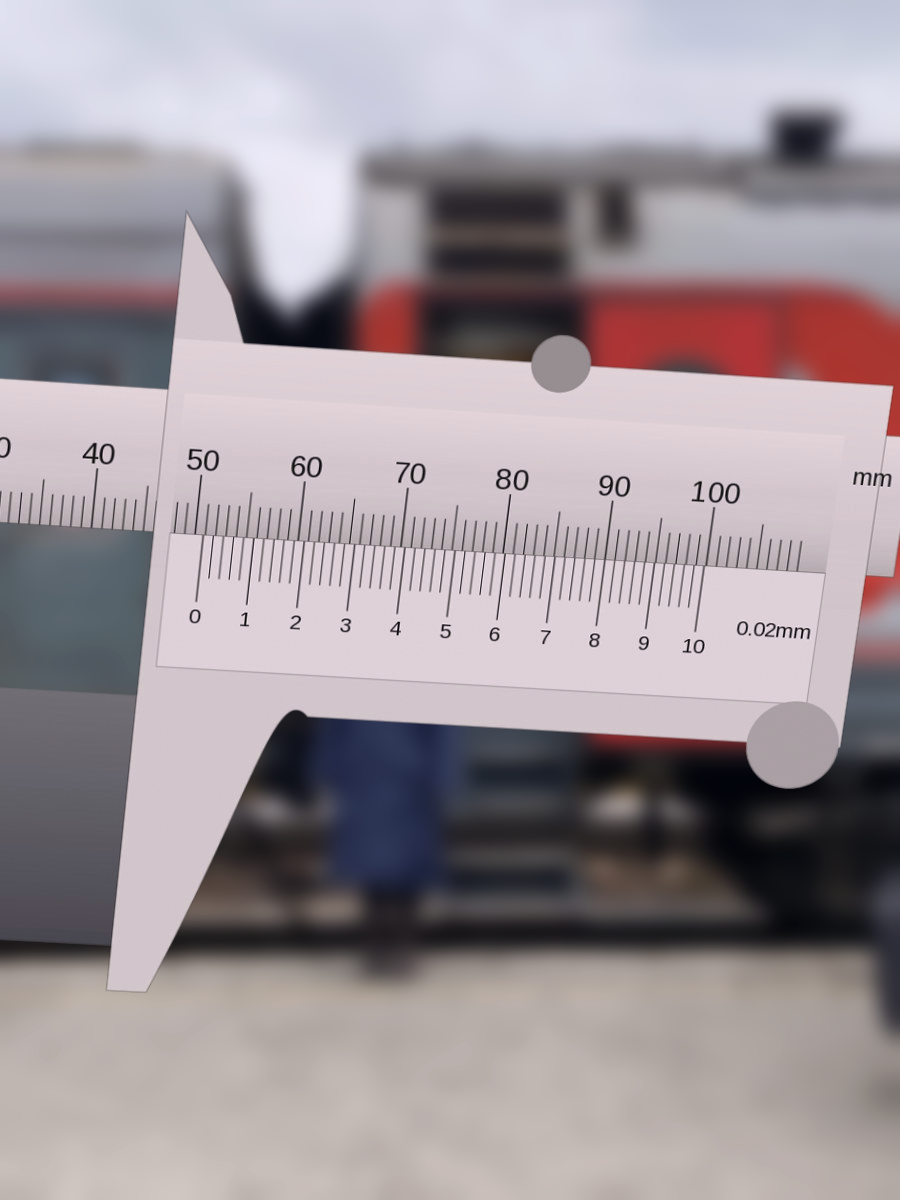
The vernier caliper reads 50.8; mm
